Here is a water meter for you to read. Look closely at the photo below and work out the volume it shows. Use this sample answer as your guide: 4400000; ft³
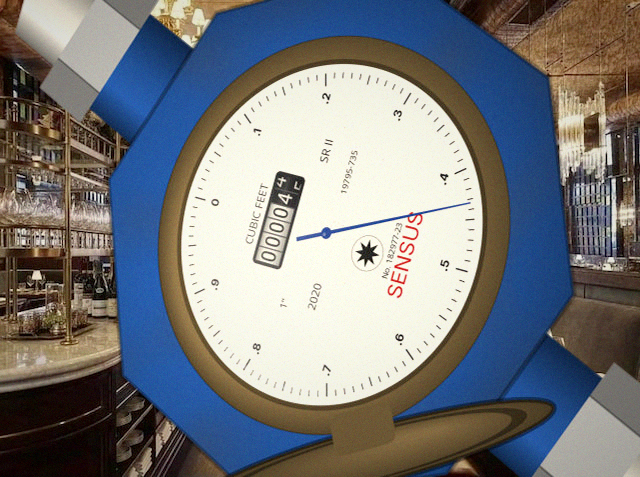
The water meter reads 44.43; ft³
